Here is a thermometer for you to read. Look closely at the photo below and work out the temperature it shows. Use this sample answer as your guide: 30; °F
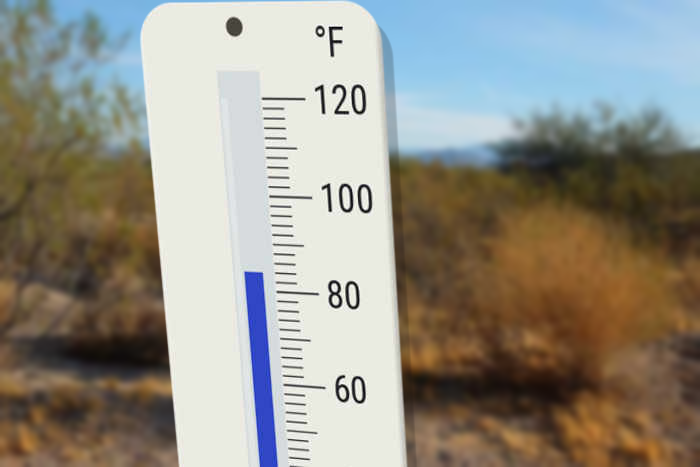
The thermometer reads 84; °F
